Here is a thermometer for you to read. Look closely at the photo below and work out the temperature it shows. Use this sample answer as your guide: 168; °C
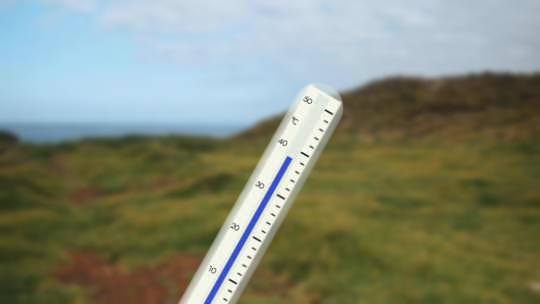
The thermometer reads 38; °C
